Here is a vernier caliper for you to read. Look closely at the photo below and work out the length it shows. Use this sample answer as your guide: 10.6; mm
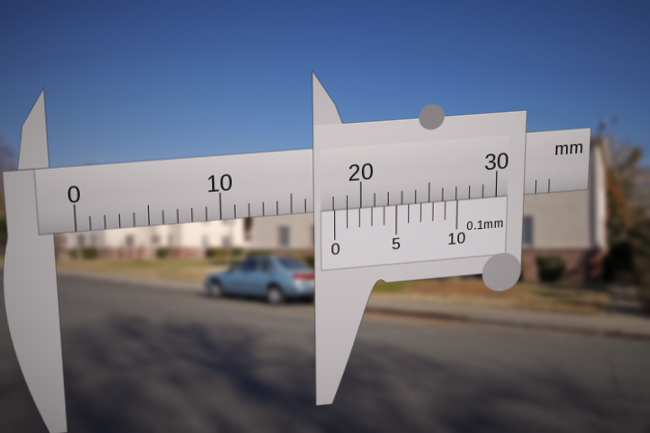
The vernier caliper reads 18.1; mm
